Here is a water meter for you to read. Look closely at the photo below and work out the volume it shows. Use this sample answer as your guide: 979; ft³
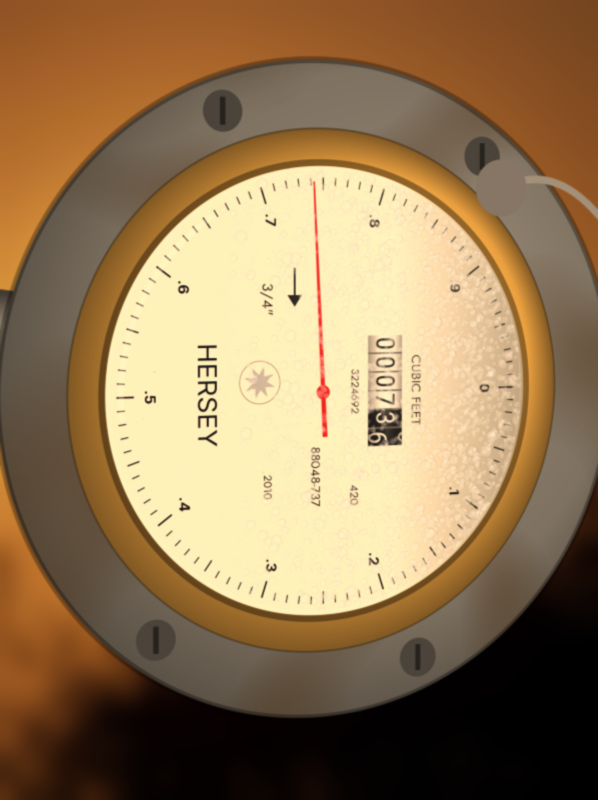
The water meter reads 735.74; ft³
